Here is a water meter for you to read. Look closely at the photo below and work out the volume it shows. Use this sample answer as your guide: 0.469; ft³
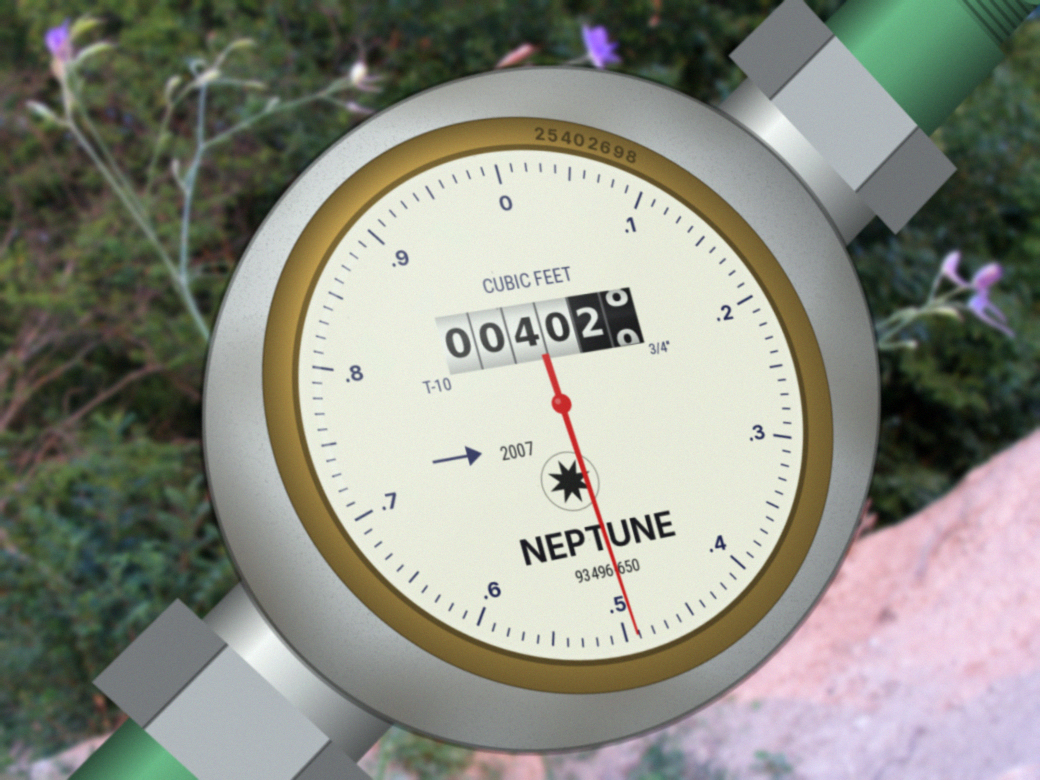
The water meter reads 4028.49; ft³
